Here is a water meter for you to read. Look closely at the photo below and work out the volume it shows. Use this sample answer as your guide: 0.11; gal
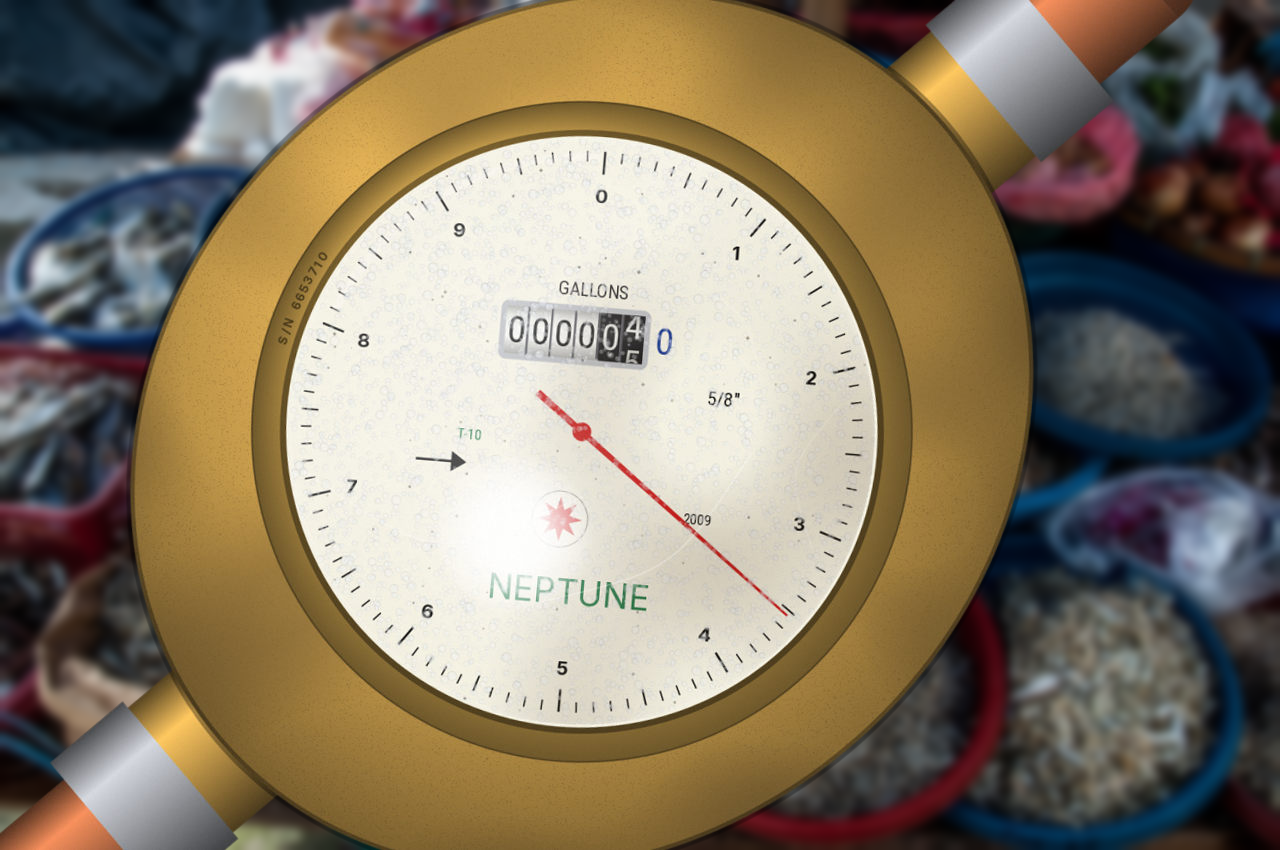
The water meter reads 43.5; gal
